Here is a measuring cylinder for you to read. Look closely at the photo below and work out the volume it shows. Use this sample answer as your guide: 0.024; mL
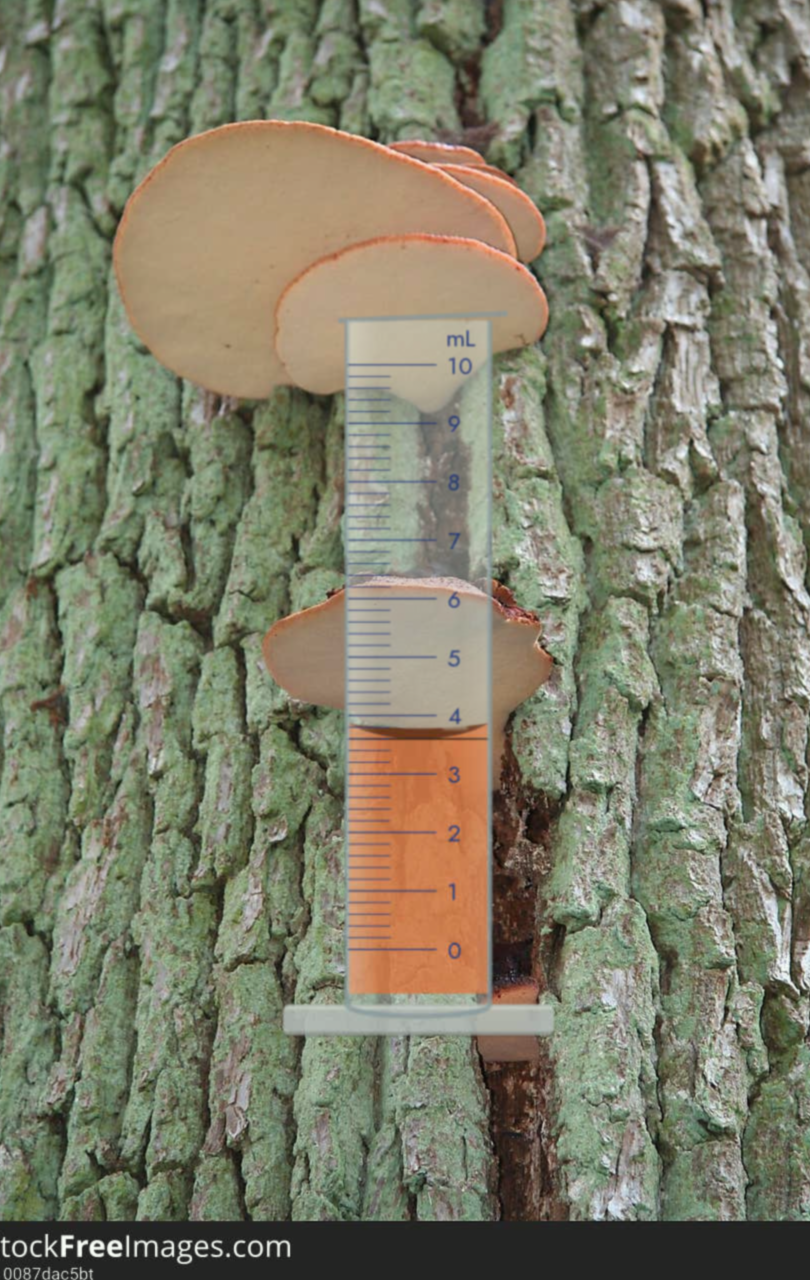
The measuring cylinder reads 3.6; mL
